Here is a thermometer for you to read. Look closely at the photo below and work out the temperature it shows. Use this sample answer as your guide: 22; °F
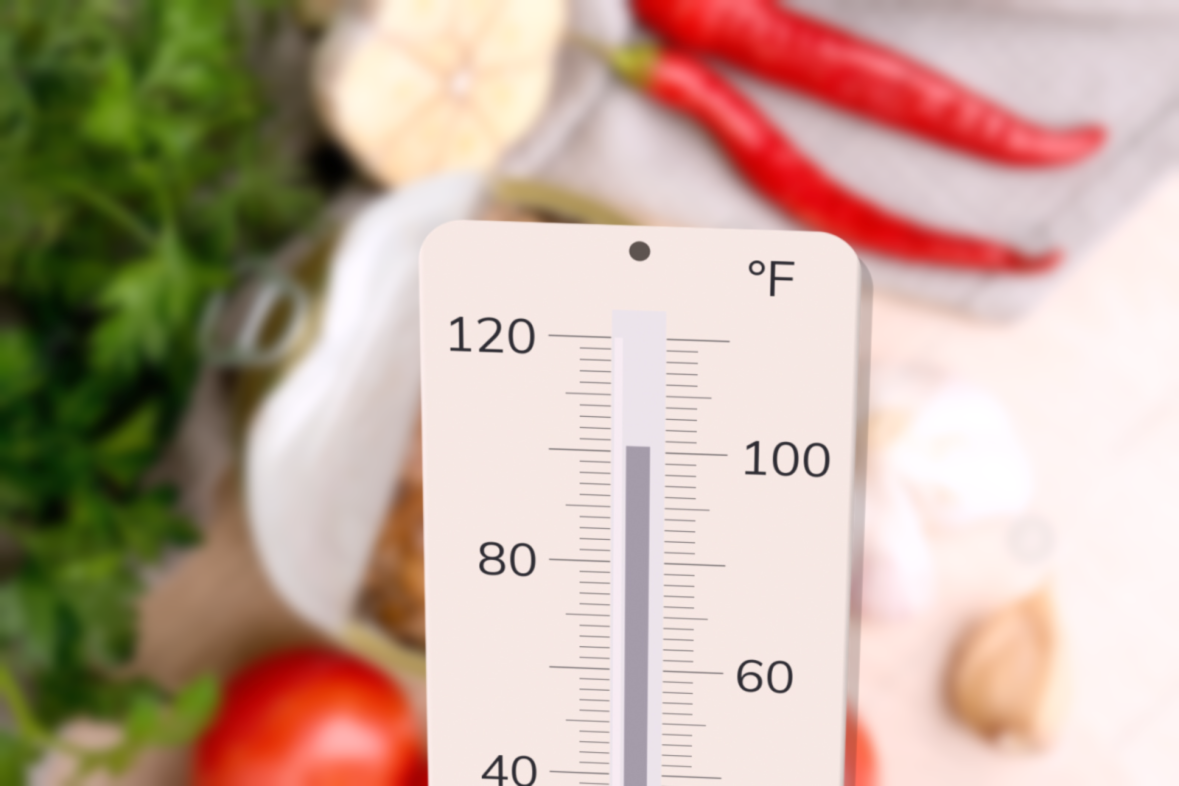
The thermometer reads 101; °F
